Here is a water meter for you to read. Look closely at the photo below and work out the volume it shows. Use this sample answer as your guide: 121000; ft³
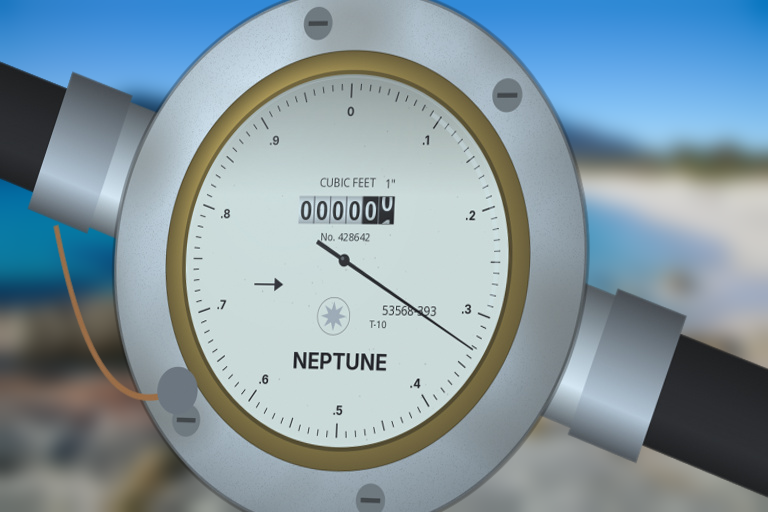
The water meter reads 0.33; ft³
